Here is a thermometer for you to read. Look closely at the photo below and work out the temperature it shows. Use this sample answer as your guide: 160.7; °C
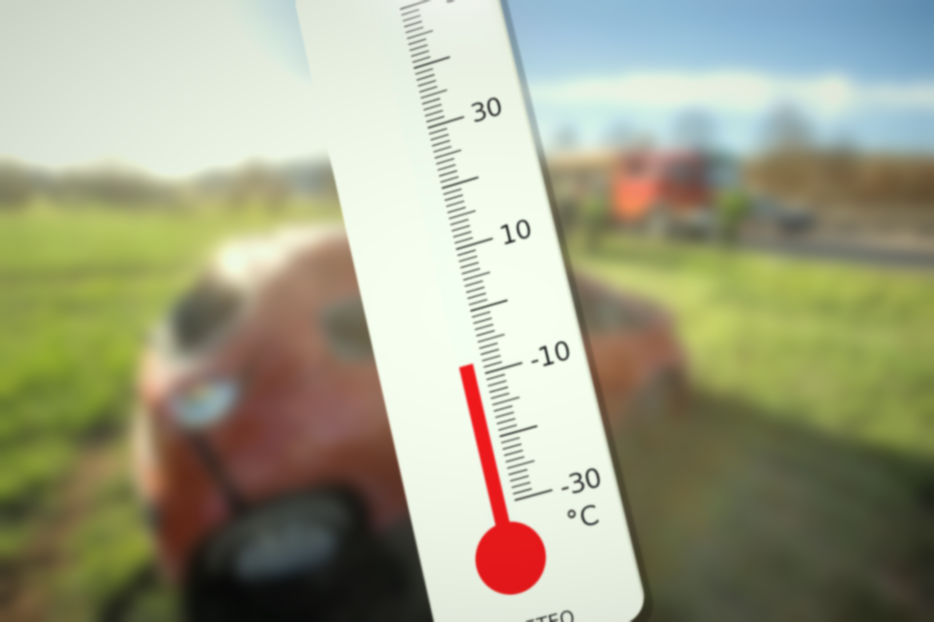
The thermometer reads -8; °C
